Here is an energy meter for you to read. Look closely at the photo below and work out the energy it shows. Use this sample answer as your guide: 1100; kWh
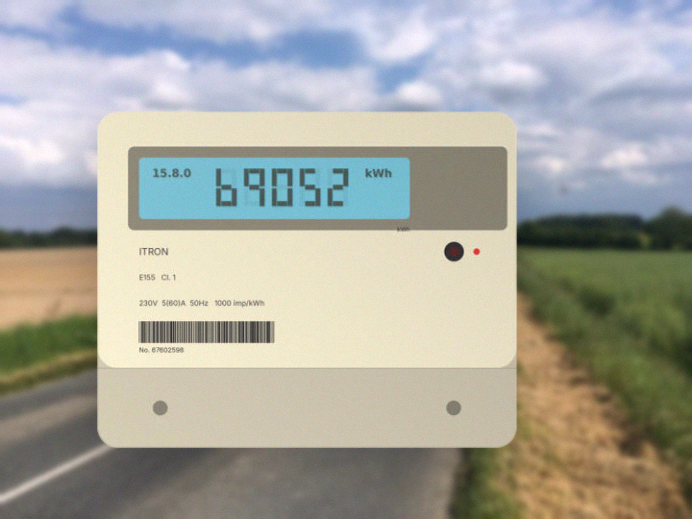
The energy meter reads 69052; kWh
